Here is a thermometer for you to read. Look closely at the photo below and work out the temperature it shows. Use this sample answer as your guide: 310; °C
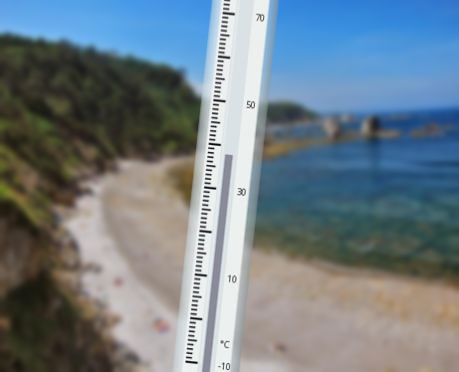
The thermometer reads 38; °C
